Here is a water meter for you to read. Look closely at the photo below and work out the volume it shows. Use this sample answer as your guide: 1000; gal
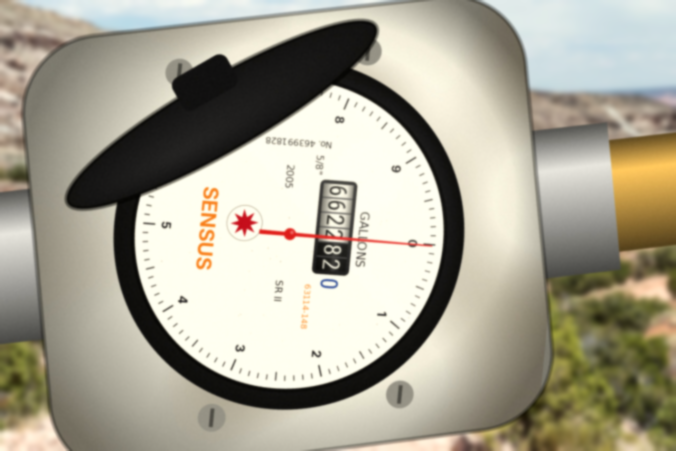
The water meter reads 6622820.0; gal
